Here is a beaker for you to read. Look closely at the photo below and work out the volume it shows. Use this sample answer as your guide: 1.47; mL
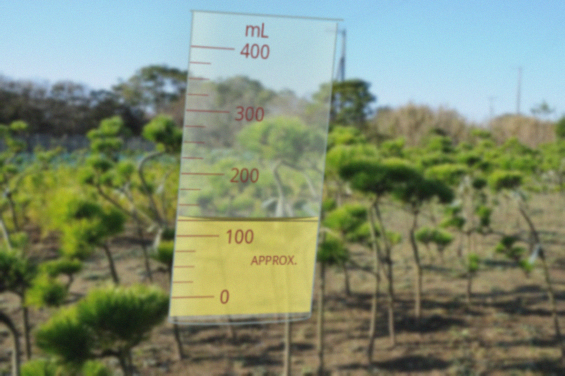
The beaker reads 125; mL
